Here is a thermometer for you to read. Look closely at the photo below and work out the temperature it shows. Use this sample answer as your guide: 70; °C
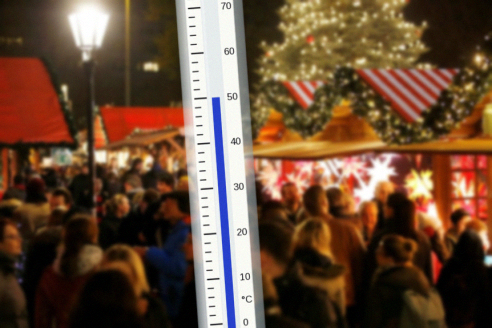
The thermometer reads 50; °C
